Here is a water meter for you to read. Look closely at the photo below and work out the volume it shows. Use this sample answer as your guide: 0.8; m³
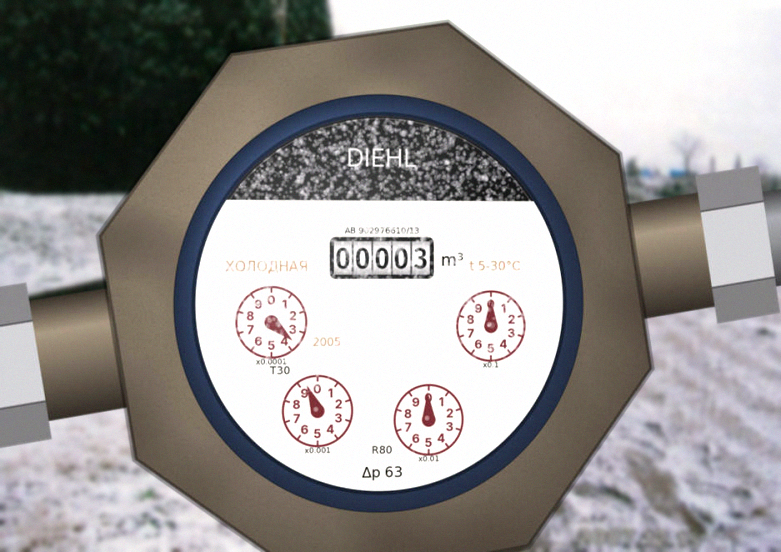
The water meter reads 2.9993; m³
